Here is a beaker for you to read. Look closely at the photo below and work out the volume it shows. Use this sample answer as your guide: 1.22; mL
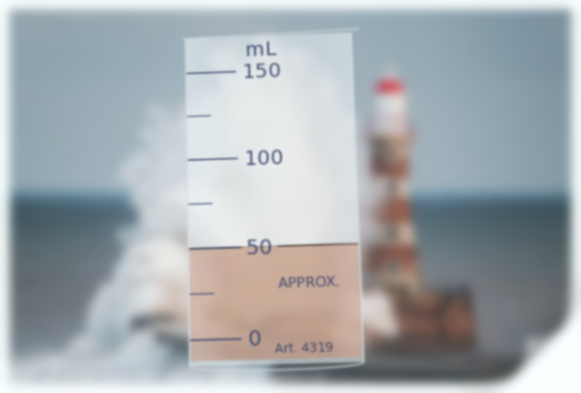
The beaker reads 50; mL
